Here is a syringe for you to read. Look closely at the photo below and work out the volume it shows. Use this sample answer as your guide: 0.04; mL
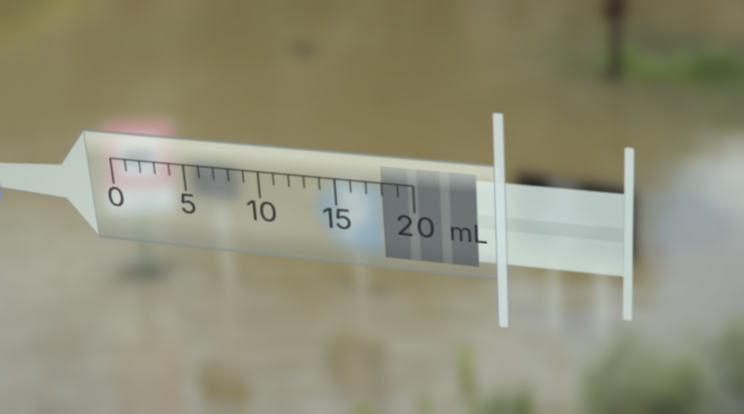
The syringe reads 18; mL
